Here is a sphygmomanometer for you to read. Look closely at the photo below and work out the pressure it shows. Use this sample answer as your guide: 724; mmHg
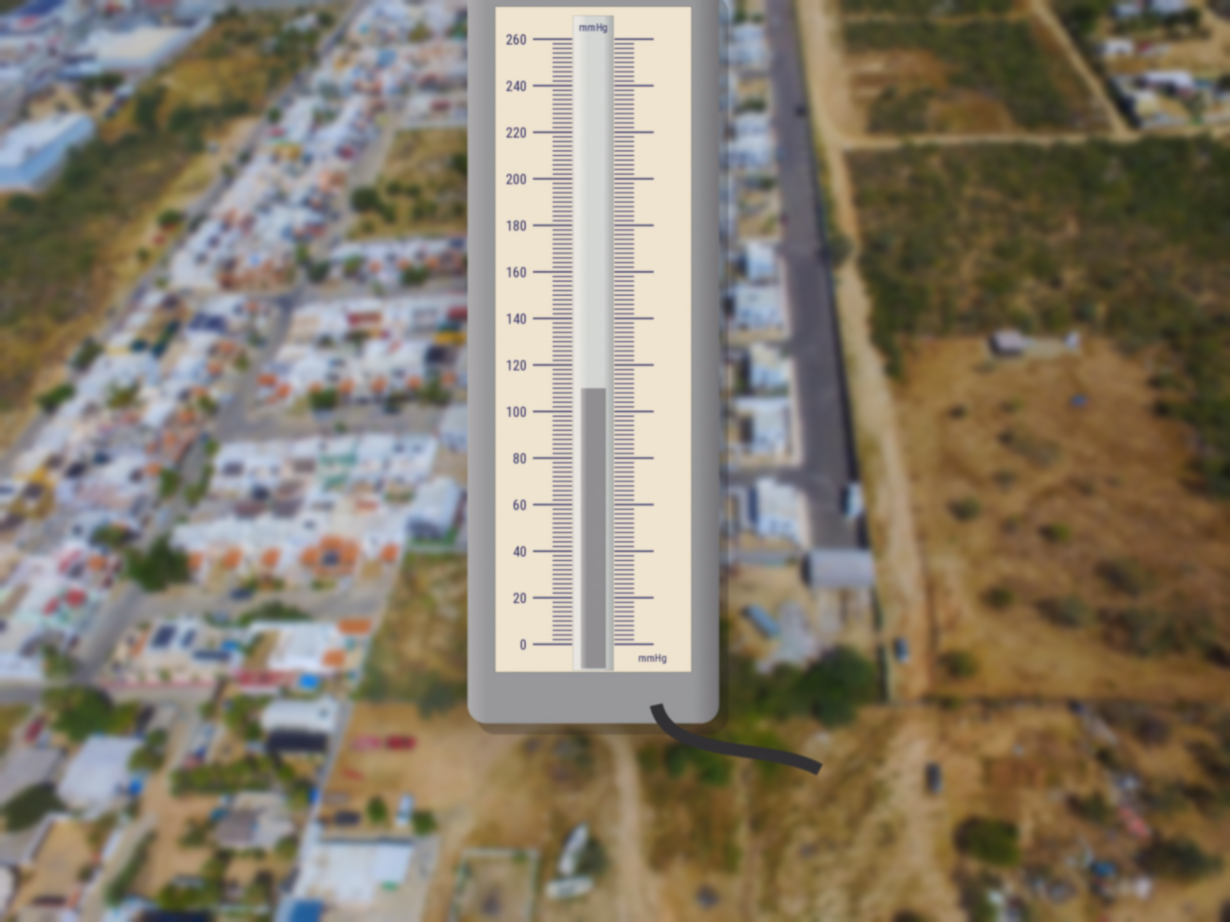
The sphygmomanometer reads 110; mmHg
